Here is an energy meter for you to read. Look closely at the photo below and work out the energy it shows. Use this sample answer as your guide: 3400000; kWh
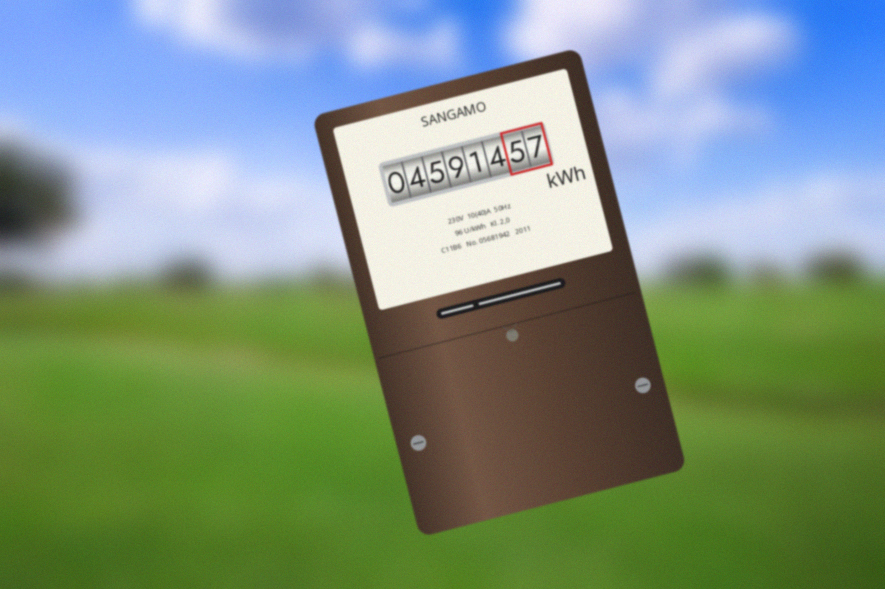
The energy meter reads 45914.57; kWh
